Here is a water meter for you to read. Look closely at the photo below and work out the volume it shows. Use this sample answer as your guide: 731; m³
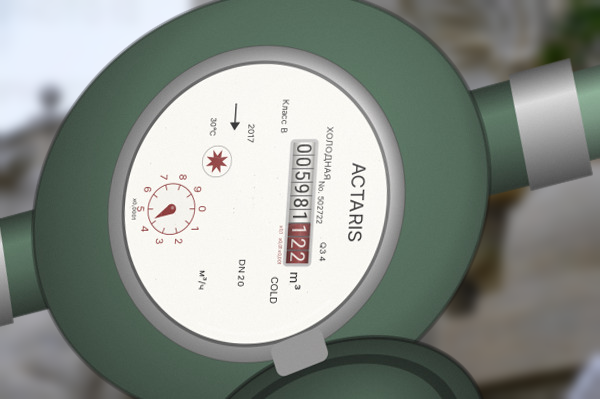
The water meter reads 5981.1224; m³
